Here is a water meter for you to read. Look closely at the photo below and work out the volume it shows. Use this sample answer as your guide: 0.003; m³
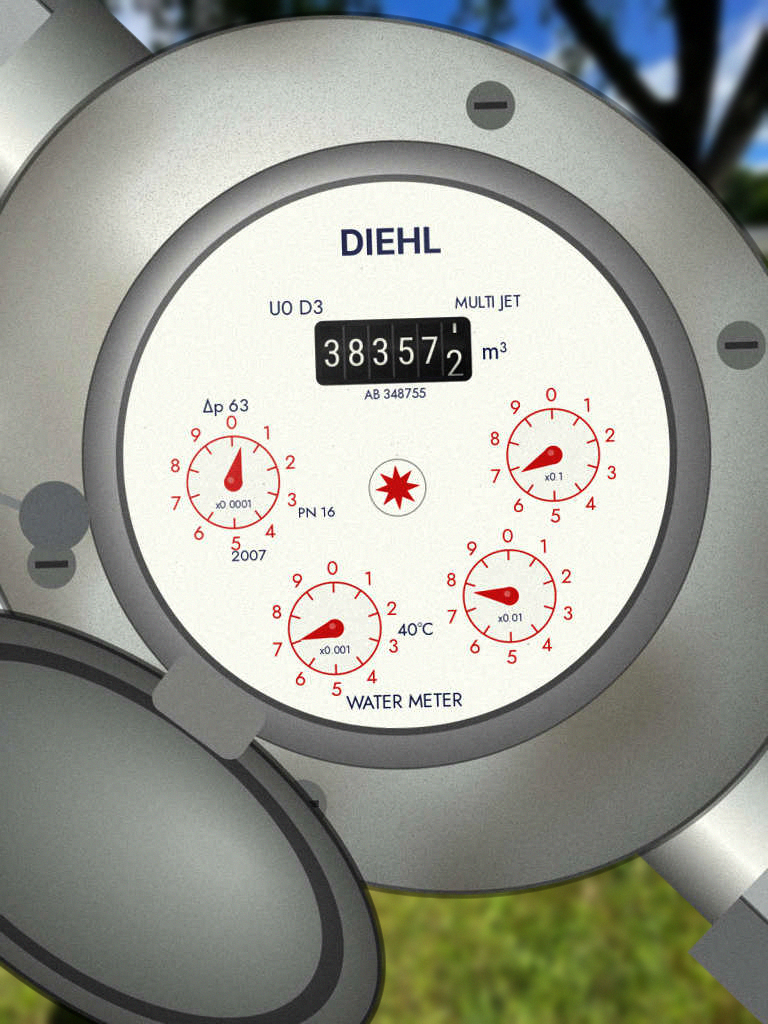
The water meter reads 383571.6770; m³
